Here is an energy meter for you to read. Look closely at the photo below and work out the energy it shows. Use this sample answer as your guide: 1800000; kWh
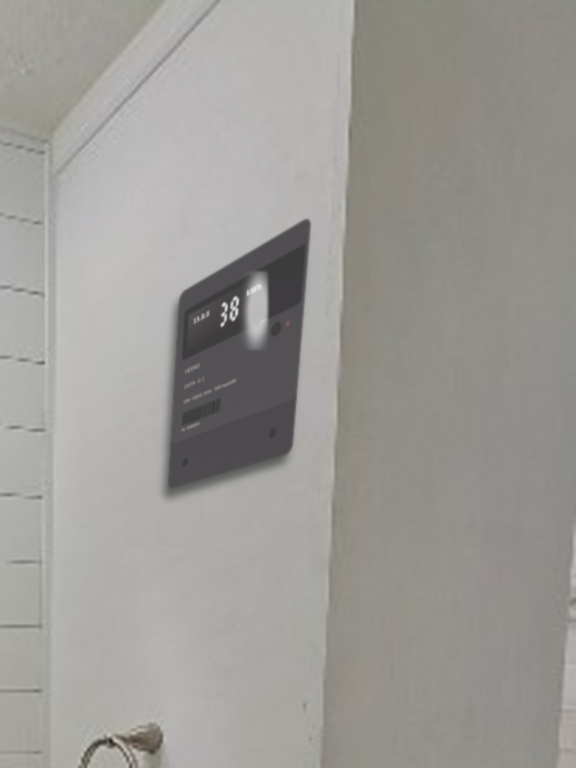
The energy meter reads 38; kWh
